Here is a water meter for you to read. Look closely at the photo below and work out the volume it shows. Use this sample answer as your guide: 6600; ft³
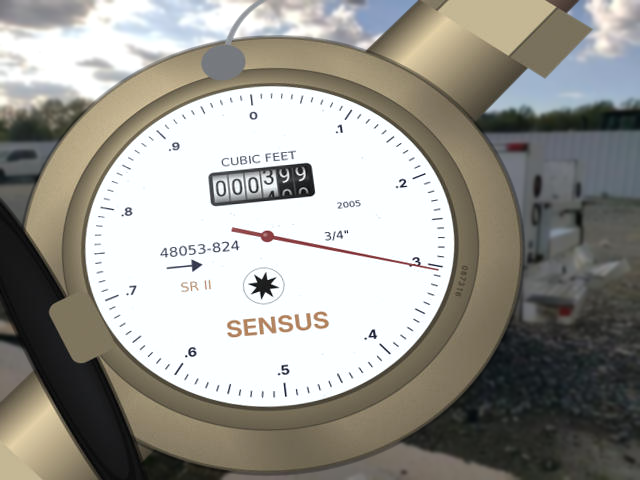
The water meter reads 399.30; ft³
